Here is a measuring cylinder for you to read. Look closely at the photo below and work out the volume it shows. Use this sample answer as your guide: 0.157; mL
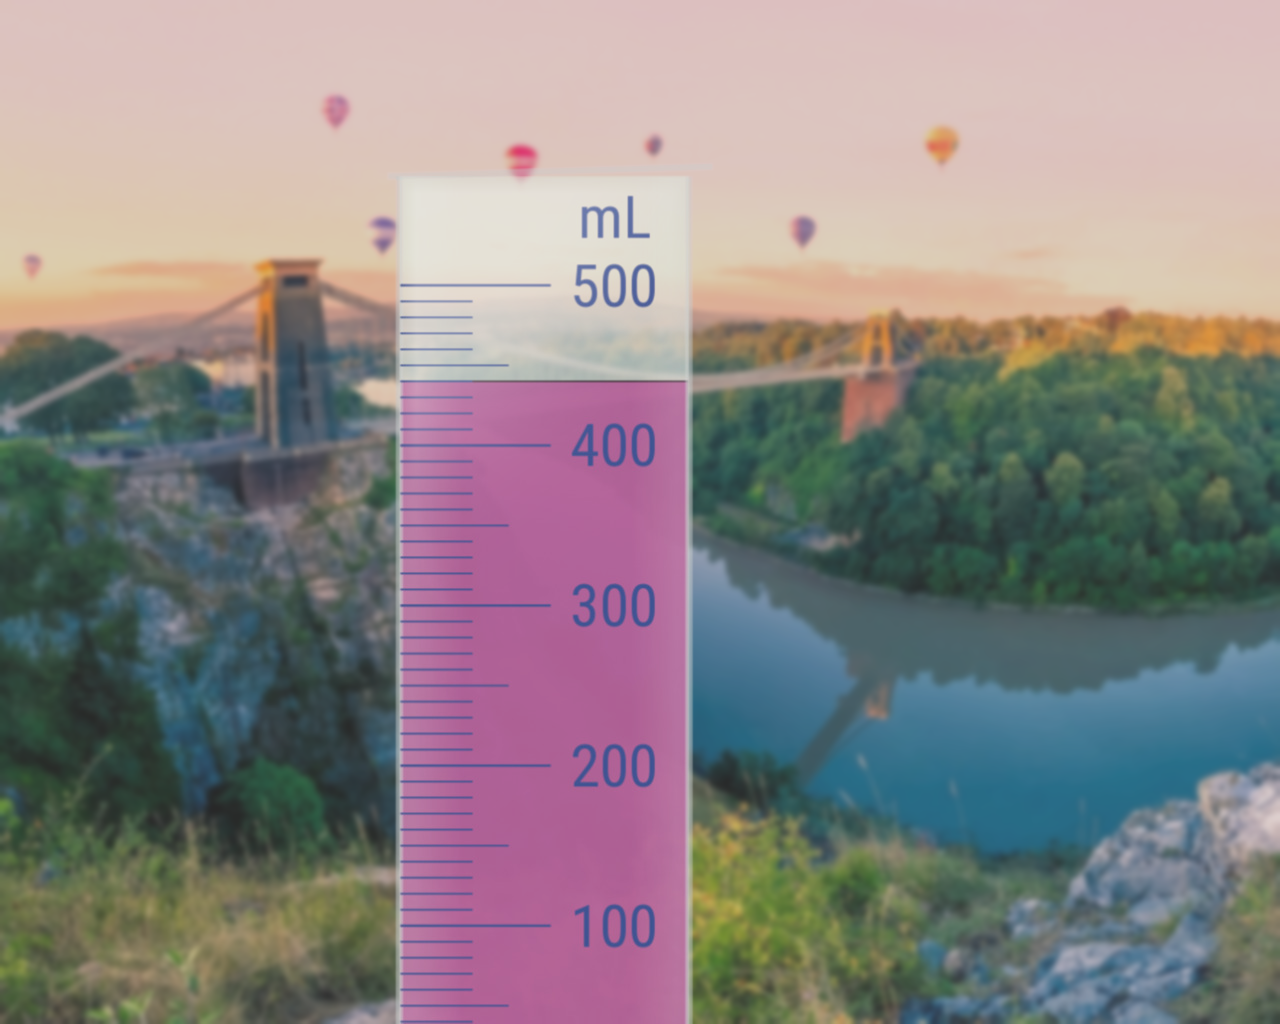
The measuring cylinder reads 440; mL
